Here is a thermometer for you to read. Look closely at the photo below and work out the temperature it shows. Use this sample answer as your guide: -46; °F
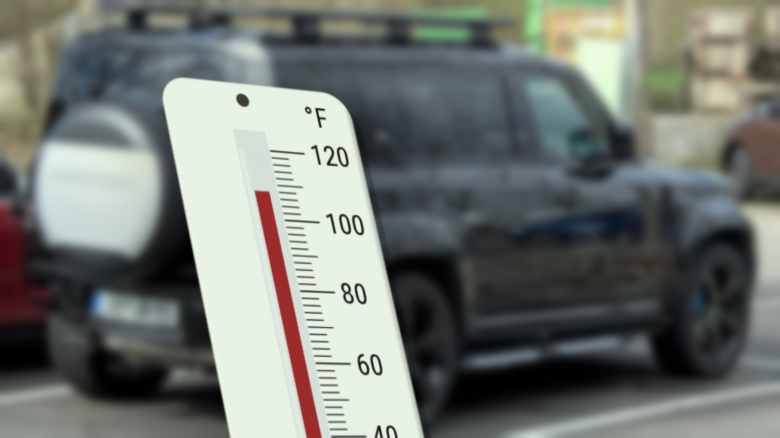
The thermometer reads 108; °F
